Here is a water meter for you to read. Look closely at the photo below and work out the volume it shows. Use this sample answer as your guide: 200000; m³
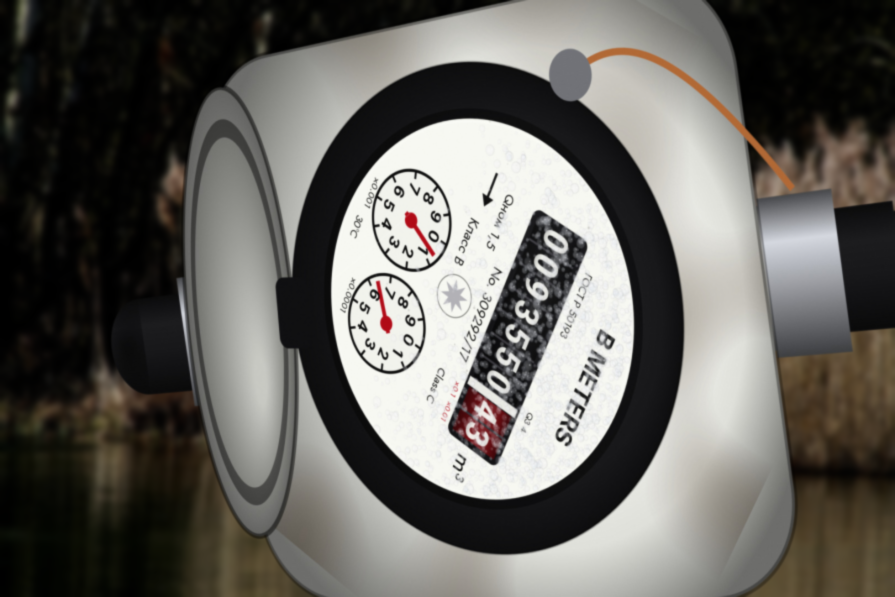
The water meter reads 93550.4306; m³
